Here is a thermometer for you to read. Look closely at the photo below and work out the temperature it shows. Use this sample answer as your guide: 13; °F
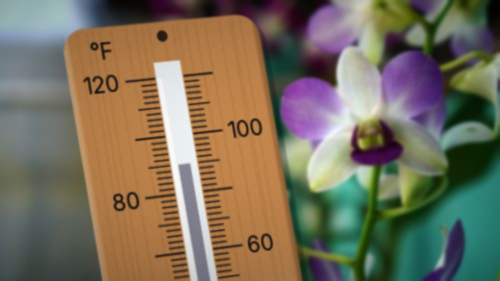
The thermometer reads 90; °F
